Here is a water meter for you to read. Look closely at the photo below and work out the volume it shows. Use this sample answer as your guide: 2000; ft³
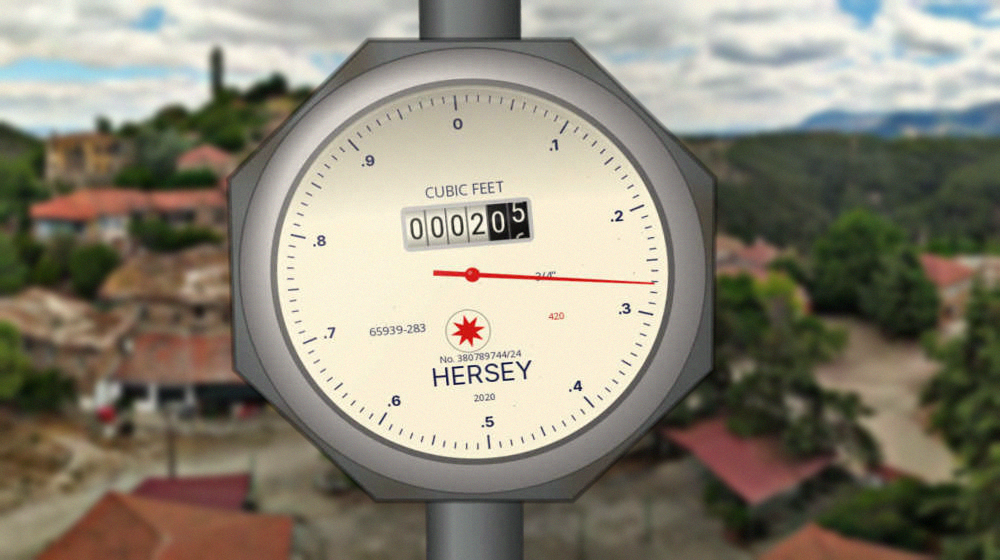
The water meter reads 205.27; ft³
